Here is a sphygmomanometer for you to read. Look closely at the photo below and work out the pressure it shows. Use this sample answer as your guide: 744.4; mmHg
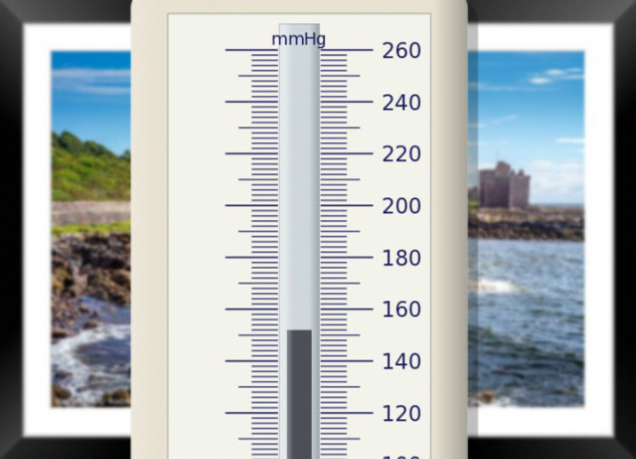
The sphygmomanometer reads 152; mmHg
